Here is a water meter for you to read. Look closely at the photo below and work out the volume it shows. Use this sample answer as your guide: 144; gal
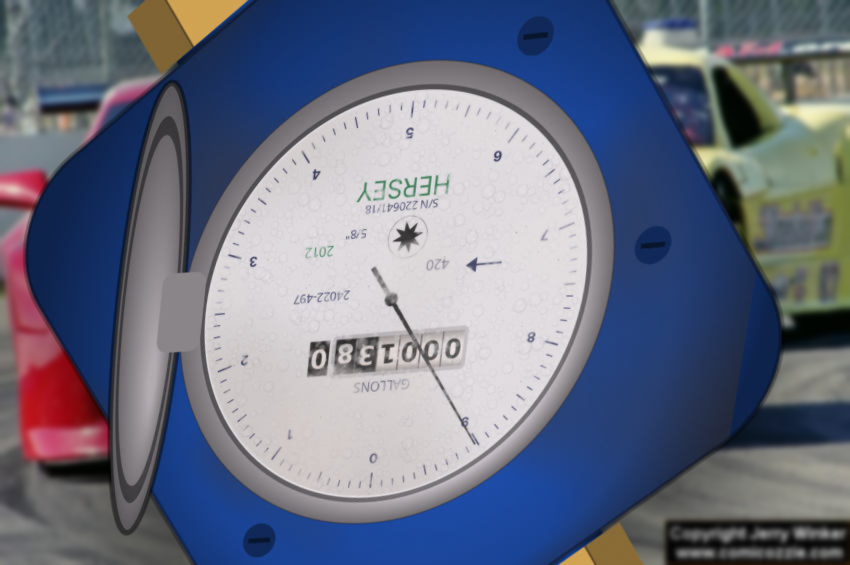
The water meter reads 1379.0; gal
